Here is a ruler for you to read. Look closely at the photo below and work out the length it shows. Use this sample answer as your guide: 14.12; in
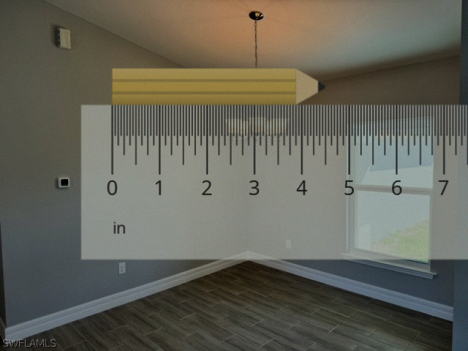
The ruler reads 4.5; in
